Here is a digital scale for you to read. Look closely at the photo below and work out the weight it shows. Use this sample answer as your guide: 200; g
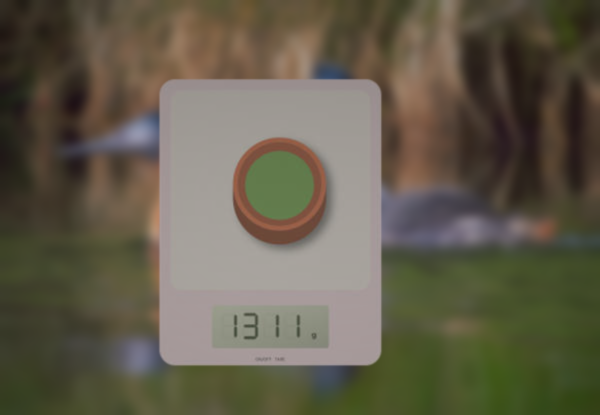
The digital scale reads 1311; g
